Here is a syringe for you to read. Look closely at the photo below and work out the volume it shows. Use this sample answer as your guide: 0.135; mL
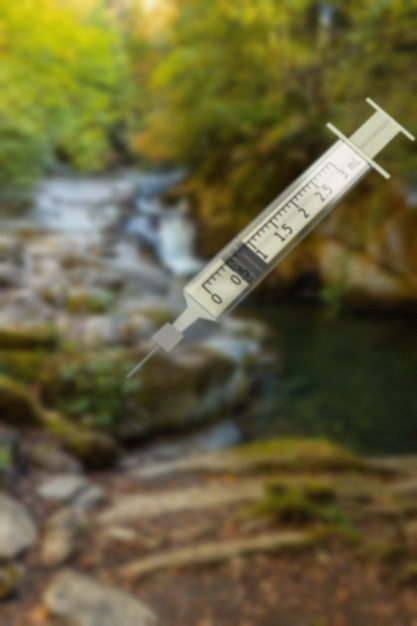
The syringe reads 0.5; mL
